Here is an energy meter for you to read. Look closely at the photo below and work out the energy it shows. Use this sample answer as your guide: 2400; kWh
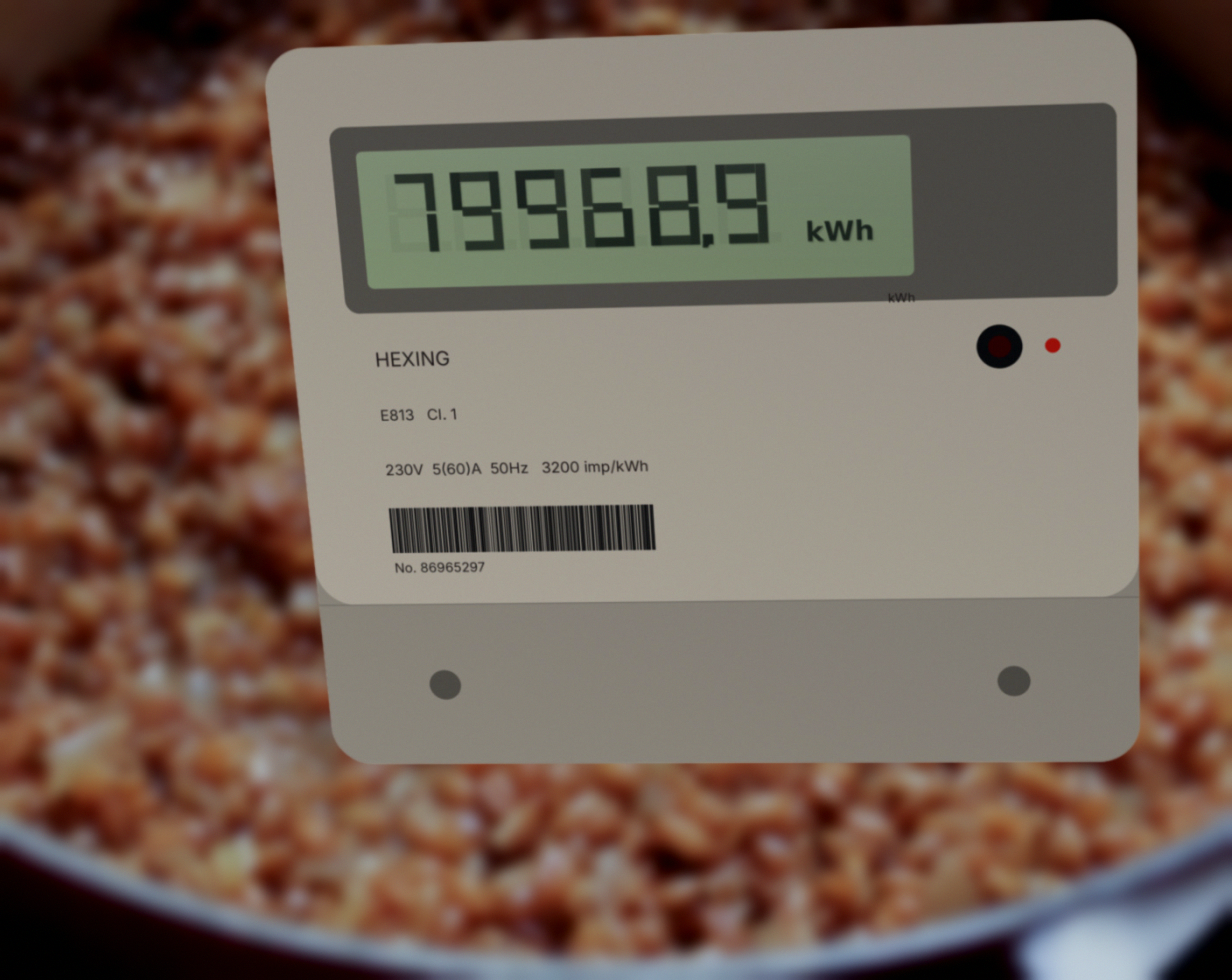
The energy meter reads 79968.9; kWh
